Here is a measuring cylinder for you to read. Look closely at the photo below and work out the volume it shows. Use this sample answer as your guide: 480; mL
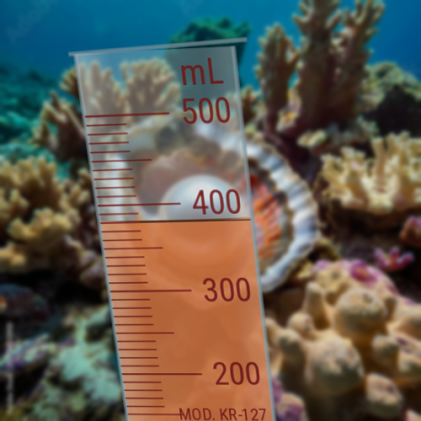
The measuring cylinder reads 380; mL
